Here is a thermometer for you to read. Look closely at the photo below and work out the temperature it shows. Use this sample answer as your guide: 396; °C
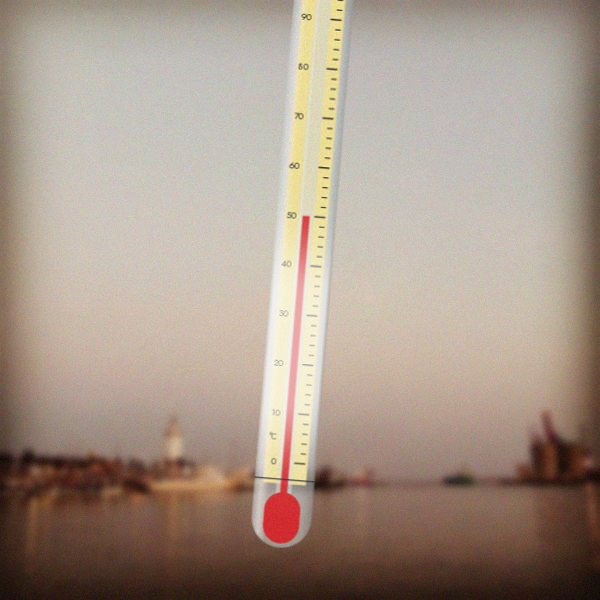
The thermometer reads 50; °C
